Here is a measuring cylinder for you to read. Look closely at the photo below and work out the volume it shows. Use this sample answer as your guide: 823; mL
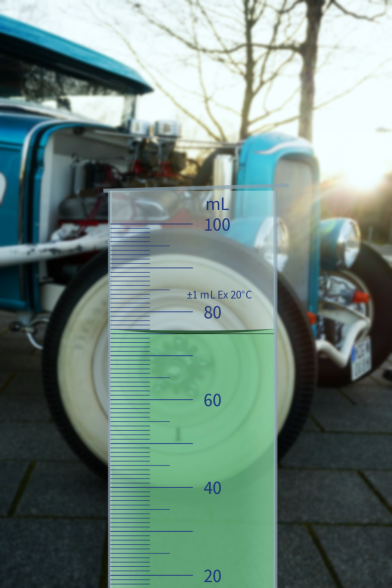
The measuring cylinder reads 75; mL
